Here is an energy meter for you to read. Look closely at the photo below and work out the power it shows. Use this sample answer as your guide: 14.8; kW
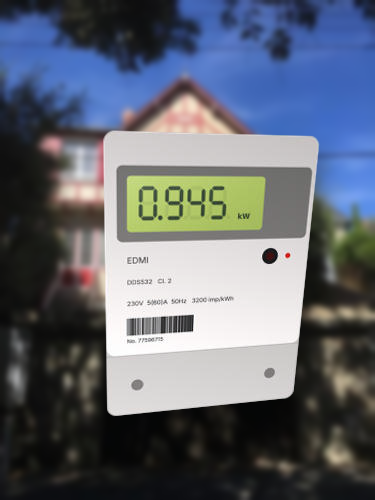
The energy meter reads 0.945; kW
